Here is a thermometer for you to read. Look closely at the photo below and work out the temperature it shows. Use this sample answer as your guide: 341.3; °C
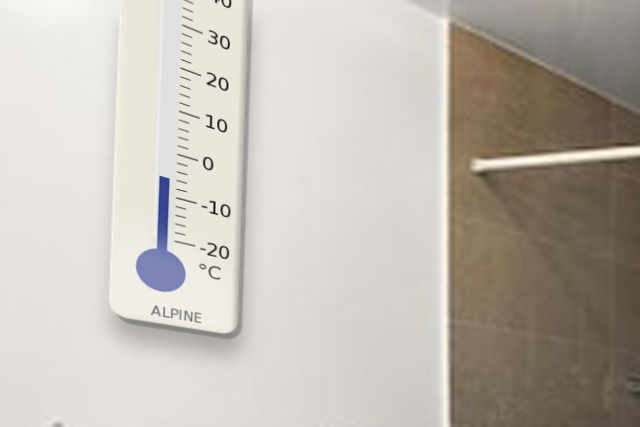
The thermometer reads -6; °C
